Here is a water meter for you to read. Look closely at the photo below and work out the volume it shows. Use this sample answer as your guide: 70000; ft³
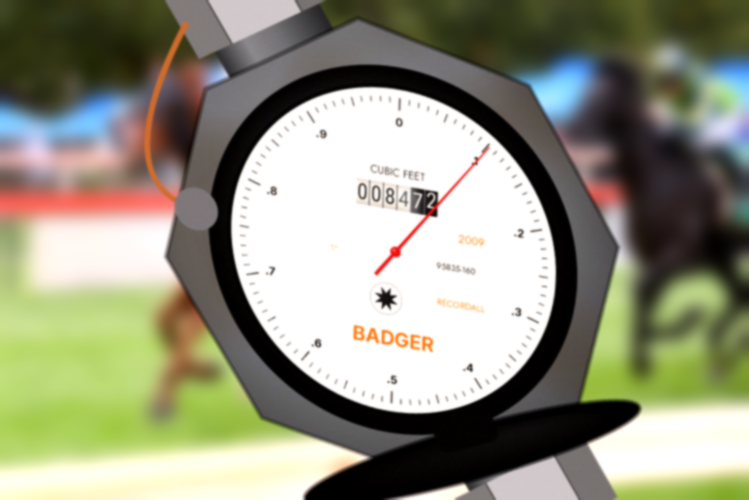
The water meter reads 8472.10; ft³
